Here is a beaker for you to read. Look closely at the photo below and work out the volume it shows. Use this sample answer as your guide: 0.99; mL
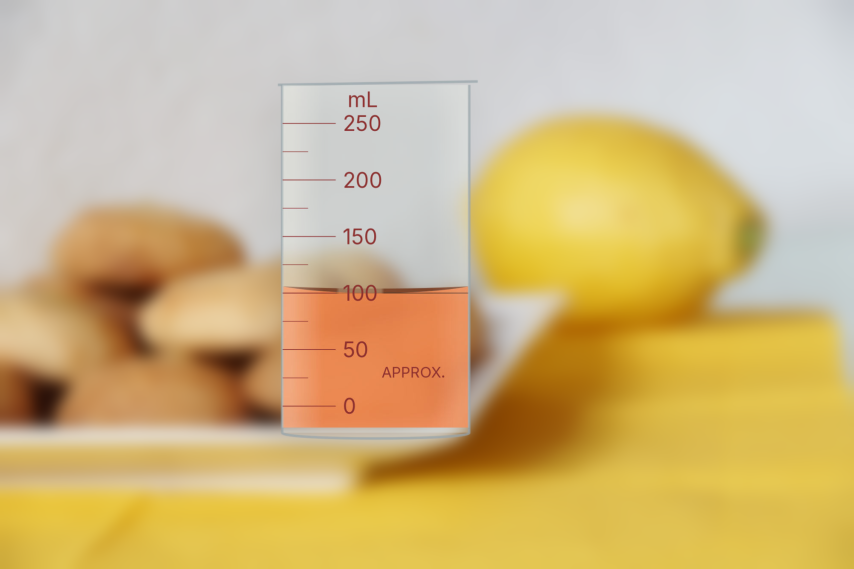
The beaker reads 100; mL
